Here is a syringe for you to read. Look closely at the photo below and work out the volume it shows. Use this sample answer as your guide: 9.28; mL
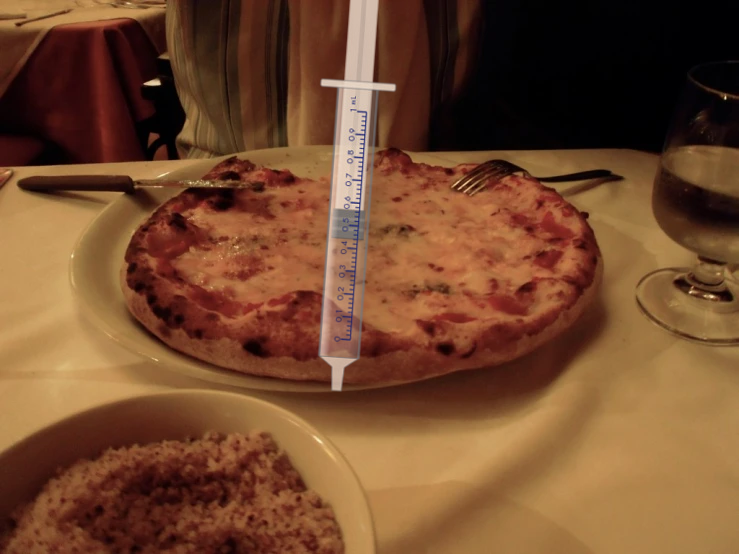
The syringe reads 0.44; mL
